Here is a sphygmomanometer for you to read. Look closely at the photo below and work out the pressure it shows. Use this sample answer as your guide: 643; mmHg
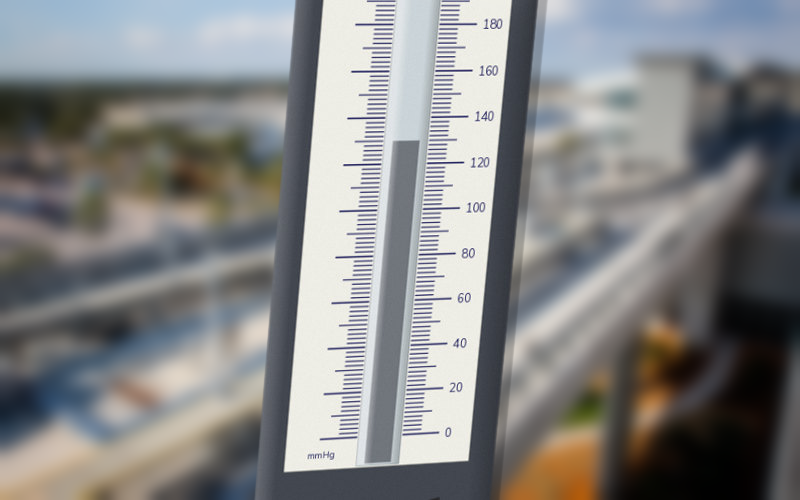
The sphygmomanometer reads 130; mmHg
